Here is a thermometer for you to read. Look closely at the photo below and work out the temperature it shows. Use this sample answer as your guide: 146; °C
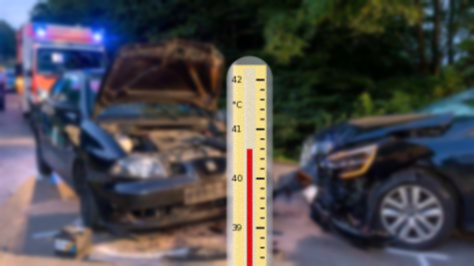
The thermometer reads 40.6; °C
